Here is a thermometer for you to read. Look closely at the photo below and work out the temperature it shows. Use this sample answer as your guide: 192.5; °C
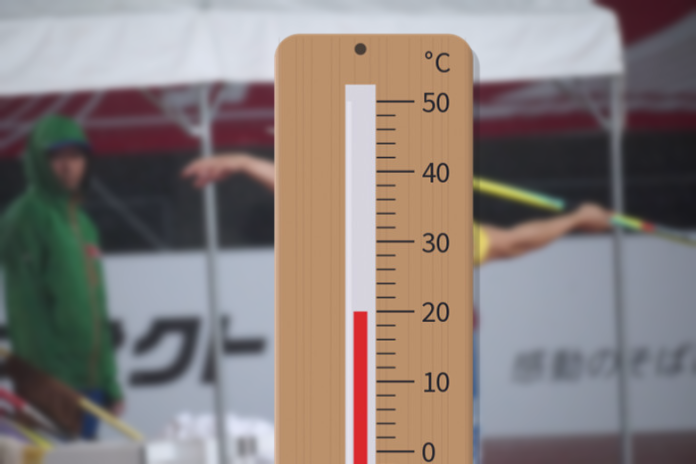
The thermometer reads 20; °C
